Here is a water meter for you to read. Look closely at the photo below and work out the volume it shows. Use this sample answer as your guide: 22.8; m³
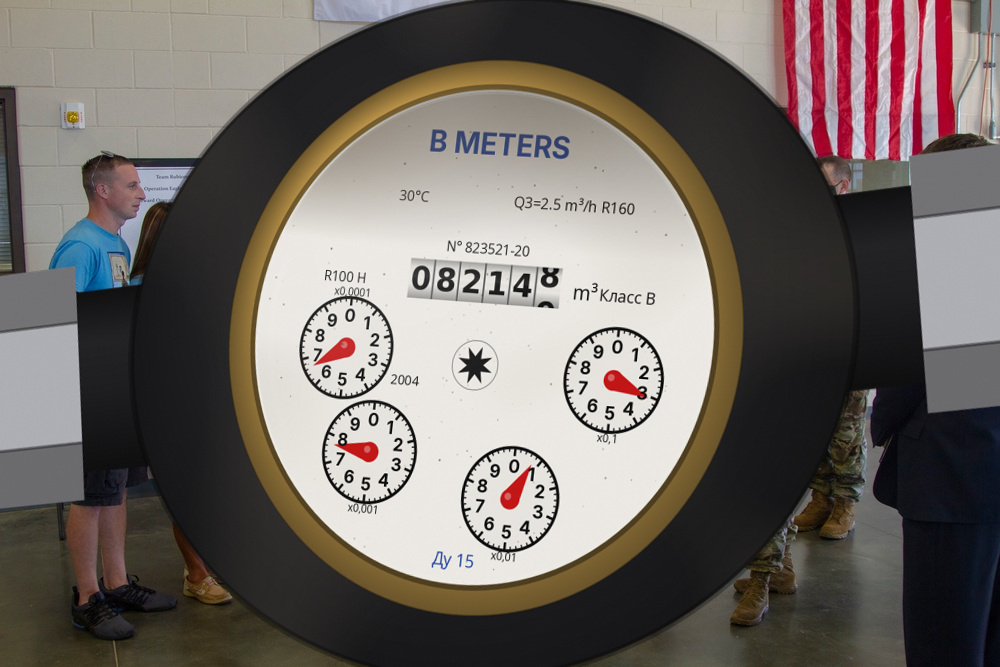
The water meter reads 82148.3076; m³
